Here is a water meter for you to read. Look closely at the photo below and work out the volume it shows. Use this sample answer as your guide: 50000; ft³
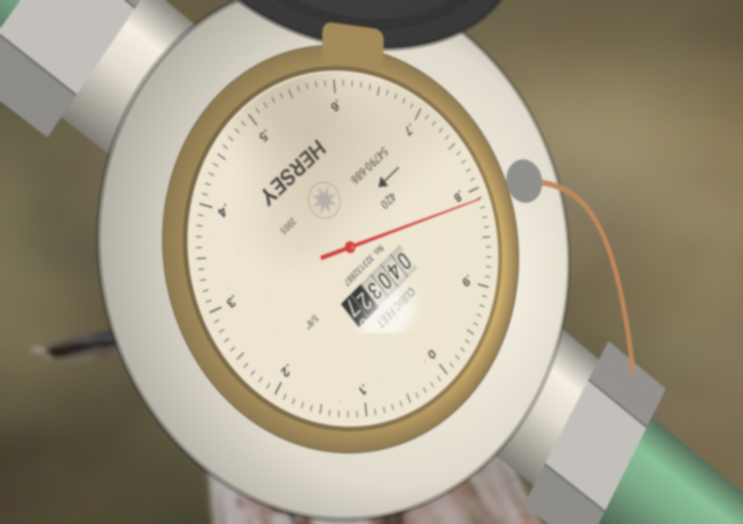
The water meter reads 40326.81; ft³
